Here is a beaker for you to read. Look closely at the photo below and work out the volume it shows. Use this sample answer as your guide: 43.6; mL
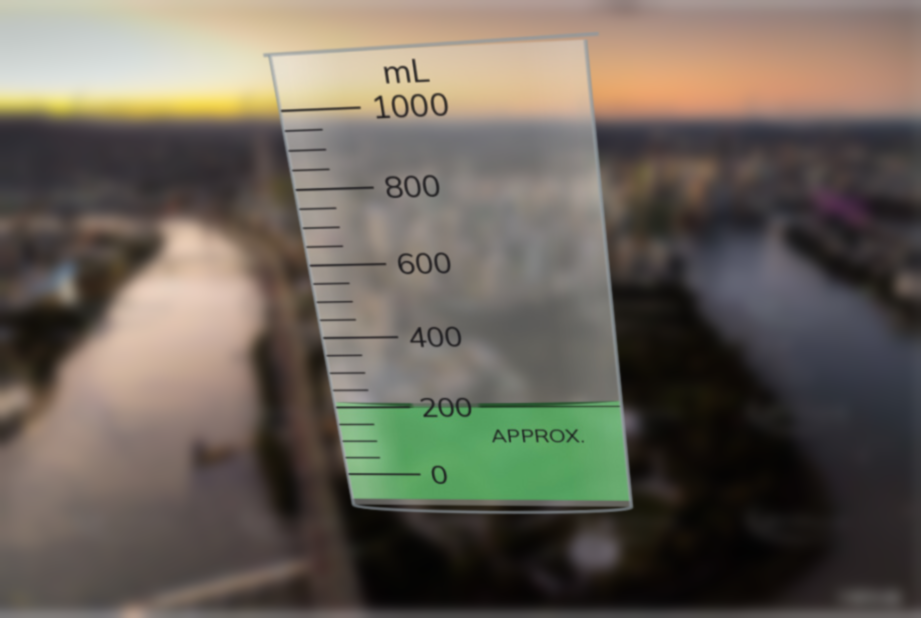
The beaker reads 200; mL
